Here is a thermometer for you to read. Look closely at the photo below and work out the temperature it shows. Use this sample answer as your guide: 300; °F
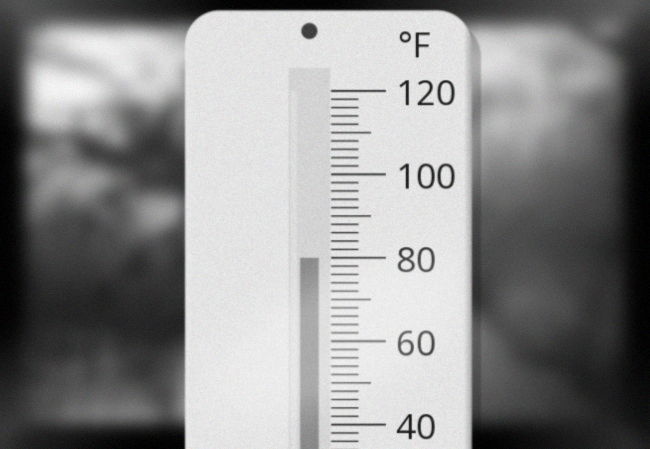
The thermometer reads 80; °F
